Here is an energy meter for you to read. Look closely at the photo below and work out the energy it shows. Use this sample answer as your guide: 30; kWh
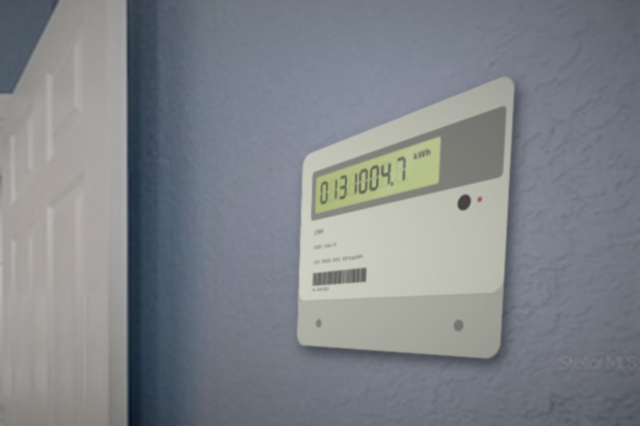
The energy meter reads 131004.7; kWh
